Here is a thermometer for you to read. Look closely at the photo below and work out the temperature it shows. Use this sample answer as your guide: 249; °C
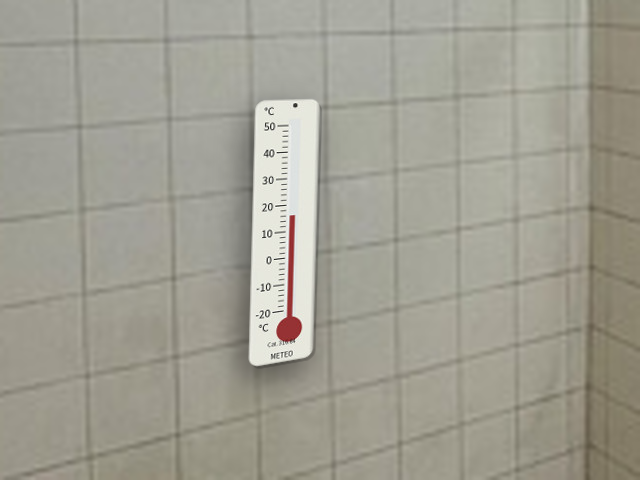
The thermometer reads 16; °C
